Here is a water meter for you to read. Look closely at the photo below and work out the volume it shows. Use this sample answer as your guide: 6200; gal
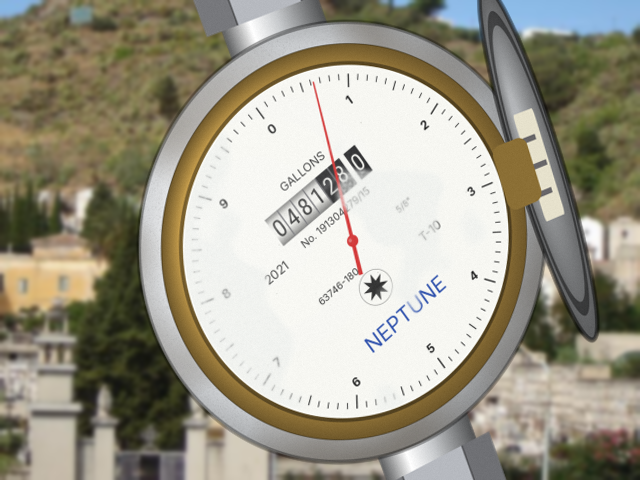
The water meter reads 481280.6; gal
